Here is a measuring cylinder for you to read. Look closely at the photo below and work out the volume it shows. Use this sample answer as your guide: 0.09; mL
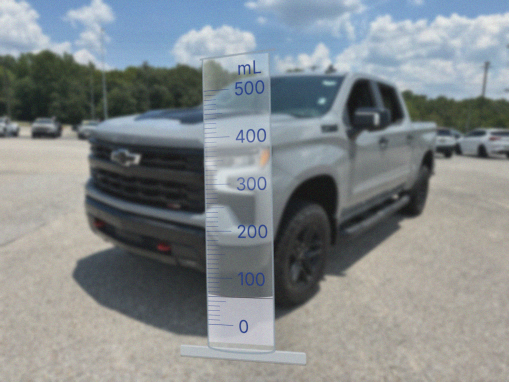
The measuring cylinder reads 60; mL
